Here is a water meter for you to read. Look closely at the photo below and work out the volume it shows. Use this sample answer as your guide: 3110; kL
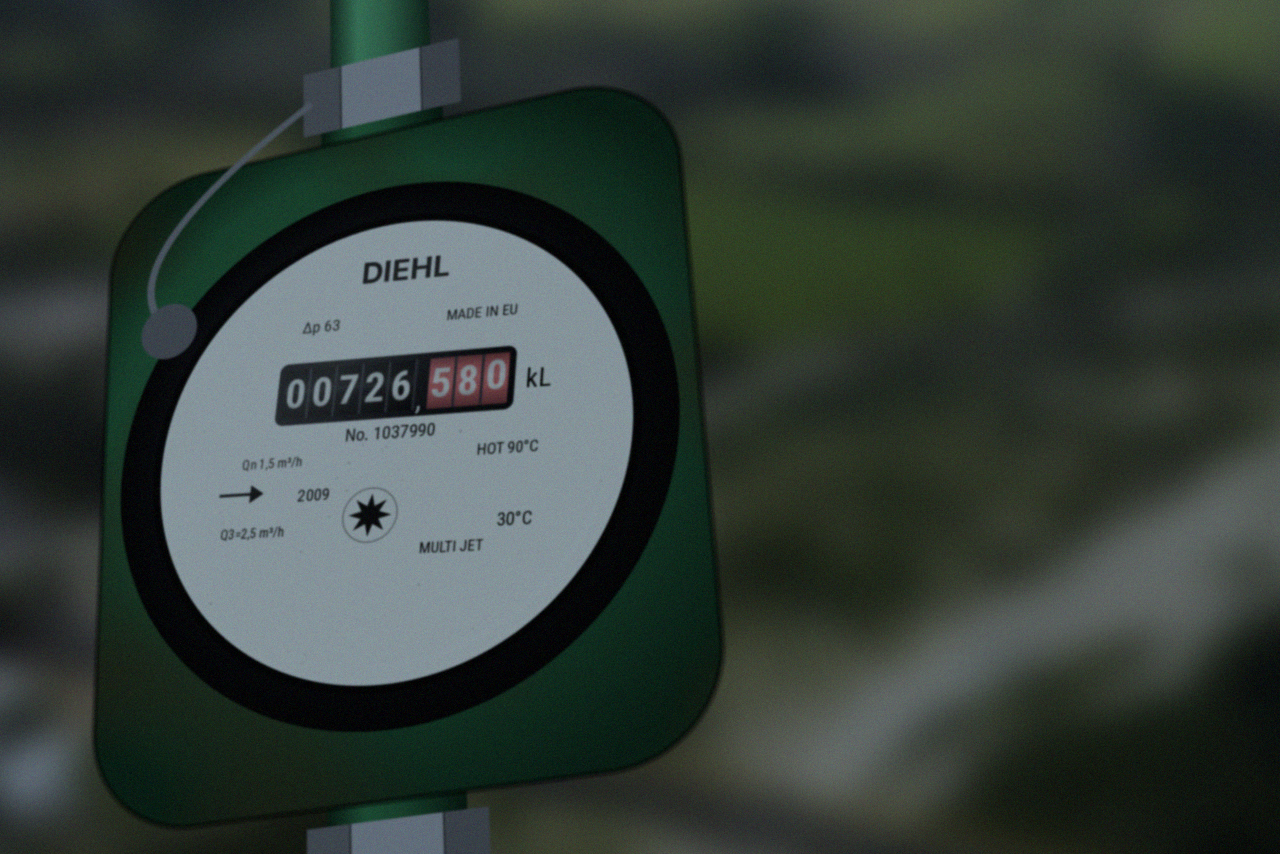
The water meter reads 726.580; kL
